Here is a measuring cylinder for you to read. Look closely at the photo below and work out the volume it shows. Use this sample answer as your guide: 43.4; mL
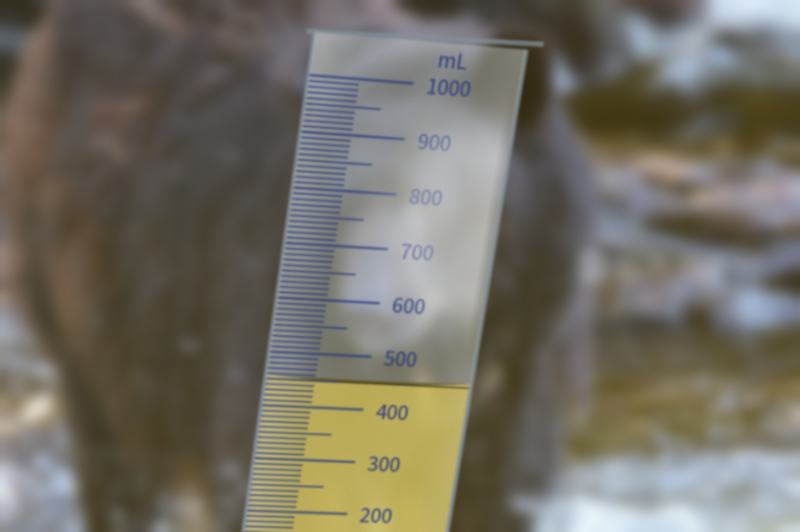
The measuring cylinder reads 450; mL
